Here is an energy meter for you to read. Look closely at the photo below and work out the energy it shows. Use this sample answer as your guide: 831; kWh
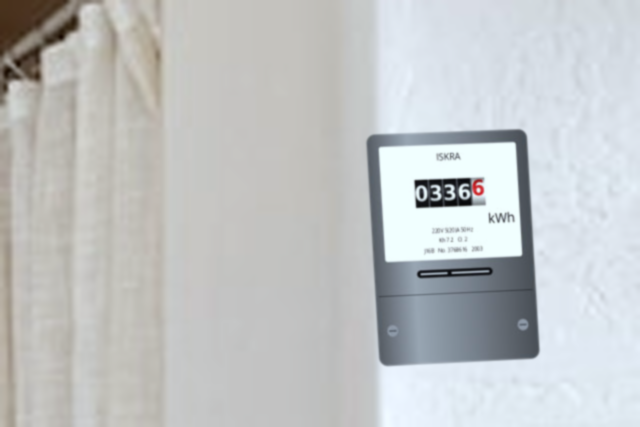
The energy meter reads 336.6; kWh
